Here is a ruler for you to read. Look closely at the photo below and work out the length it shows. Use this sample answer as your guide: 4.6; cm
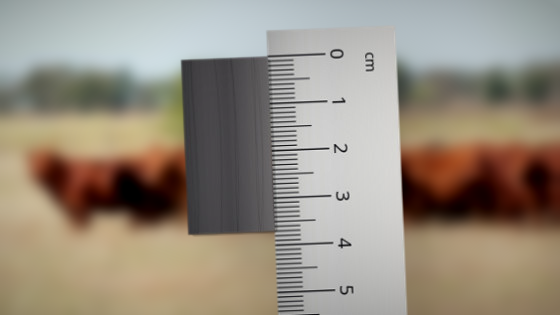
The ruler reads 3.7; cm
